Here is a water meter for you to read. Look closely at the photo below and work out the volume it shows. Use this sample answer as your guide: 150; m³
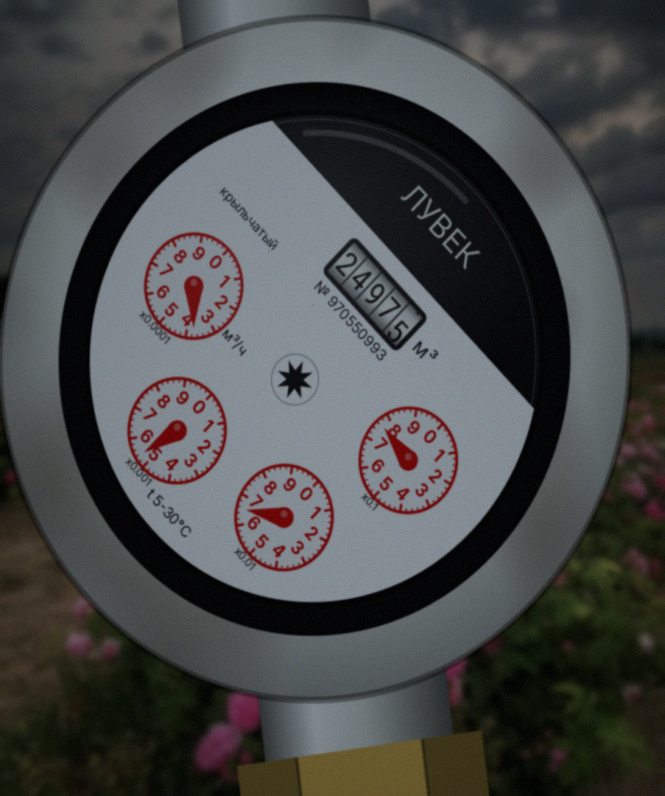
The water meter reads 24974.7653; m³
